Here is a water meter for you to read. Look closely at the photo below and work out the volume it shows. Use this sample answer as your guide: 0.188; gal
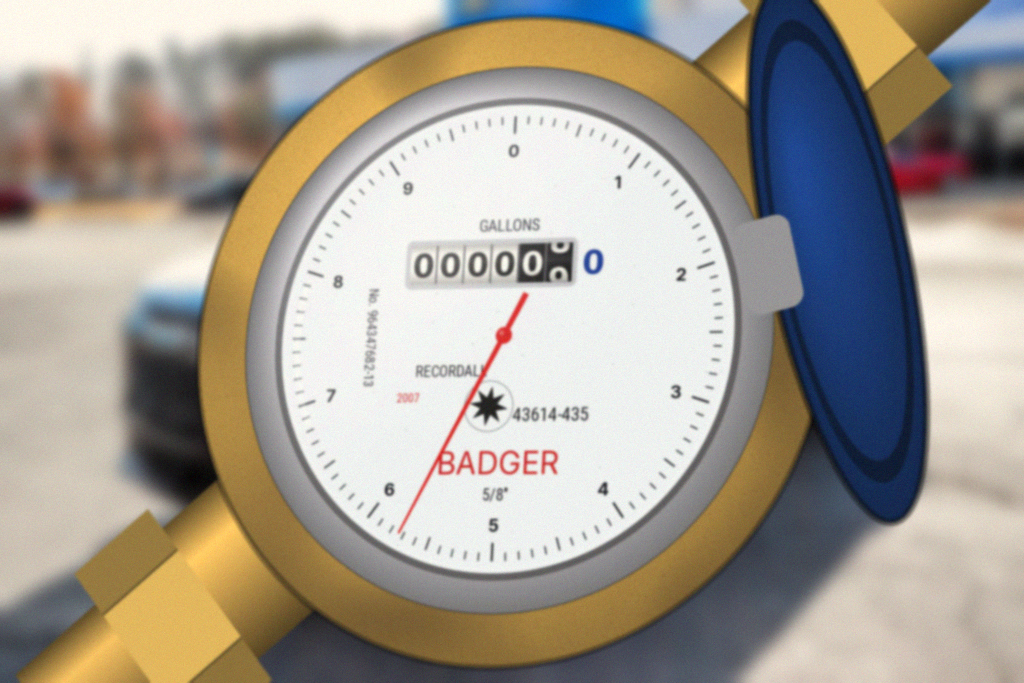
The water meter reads 85.7; gal
